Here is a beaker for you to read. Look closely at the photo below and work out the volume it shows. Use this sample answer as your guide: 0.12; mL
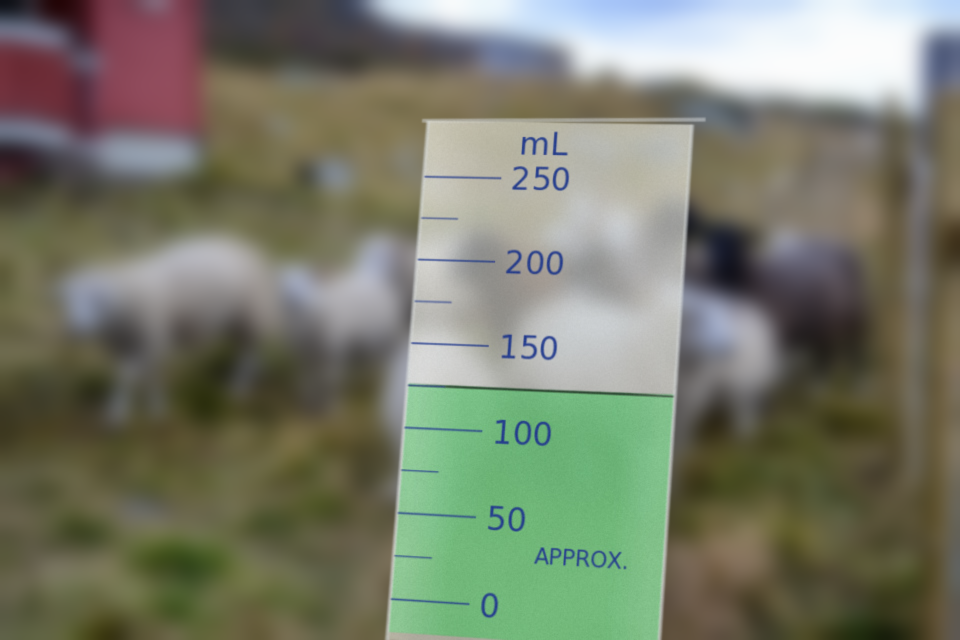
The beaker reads 125; mL
